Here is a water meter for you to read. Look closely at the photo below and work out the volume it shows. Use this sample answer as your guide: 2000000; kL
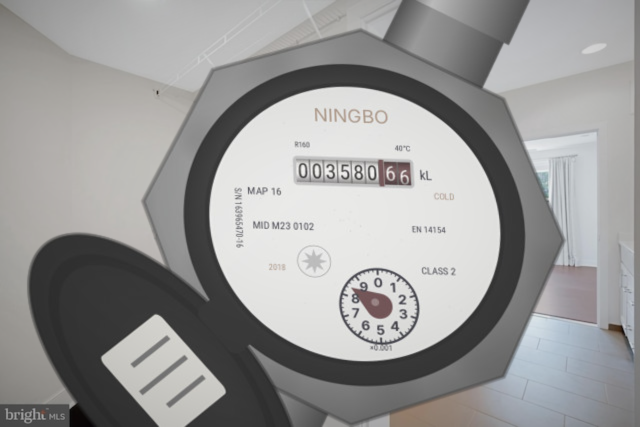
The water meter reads 3580.658; kL
